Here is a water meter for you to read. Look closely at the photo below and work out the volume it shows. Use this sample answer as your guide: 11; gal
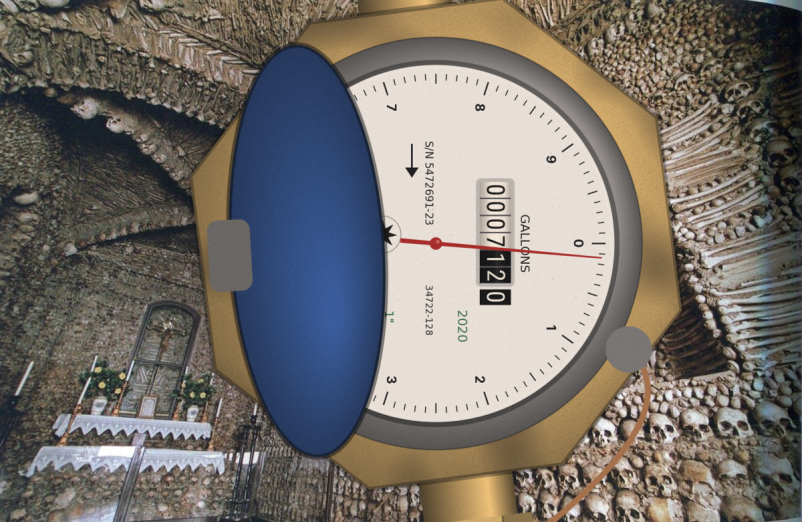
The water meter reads 7120.1; gal
